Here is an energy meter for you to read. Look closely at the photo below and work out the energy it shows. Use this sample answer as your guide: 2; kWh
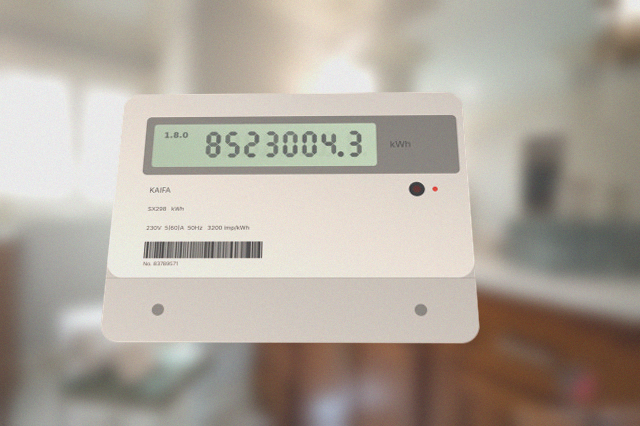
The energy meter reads 8523004.3; kWh
